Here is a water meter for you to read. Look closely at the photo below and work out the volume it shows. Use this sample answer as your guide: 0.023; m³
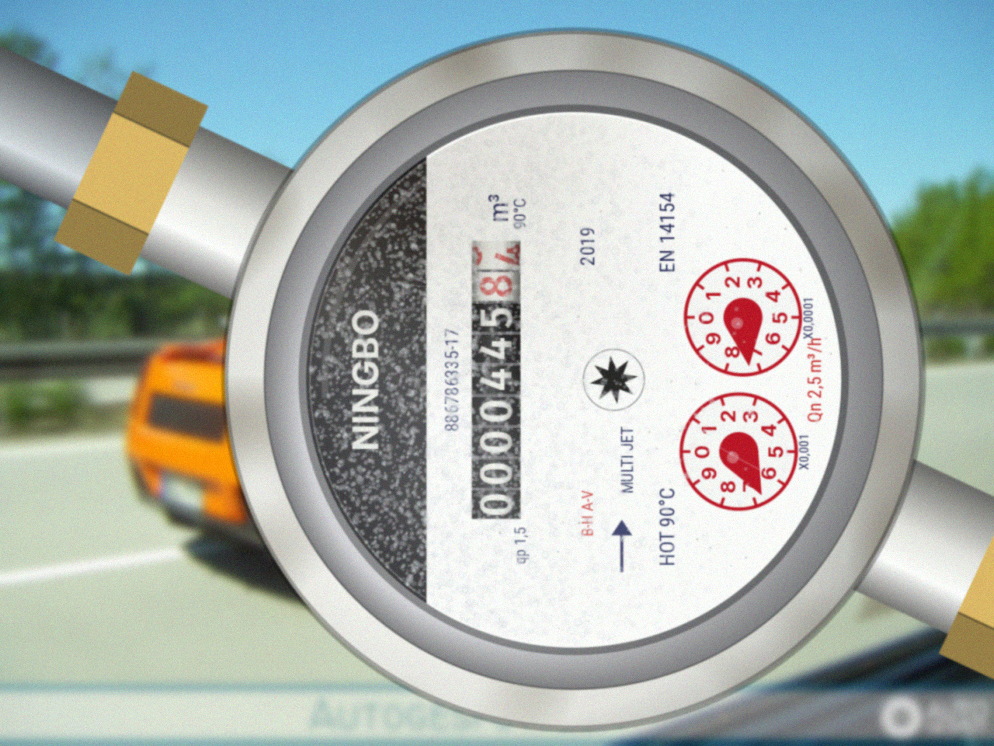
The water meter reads 445.8367; m³
